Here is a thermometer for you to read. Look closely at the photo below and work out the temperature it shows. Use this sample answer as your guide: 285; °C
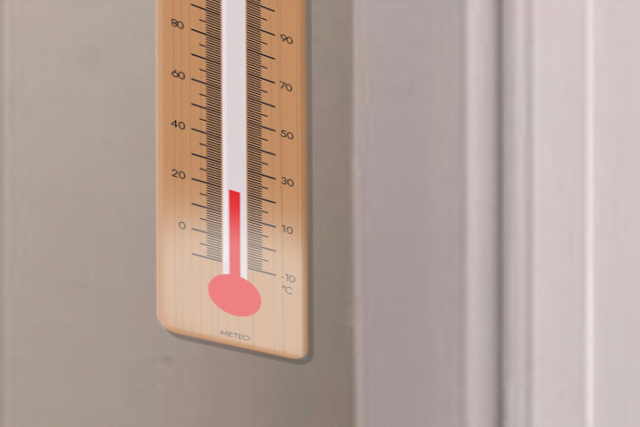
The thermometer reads 20; °C
